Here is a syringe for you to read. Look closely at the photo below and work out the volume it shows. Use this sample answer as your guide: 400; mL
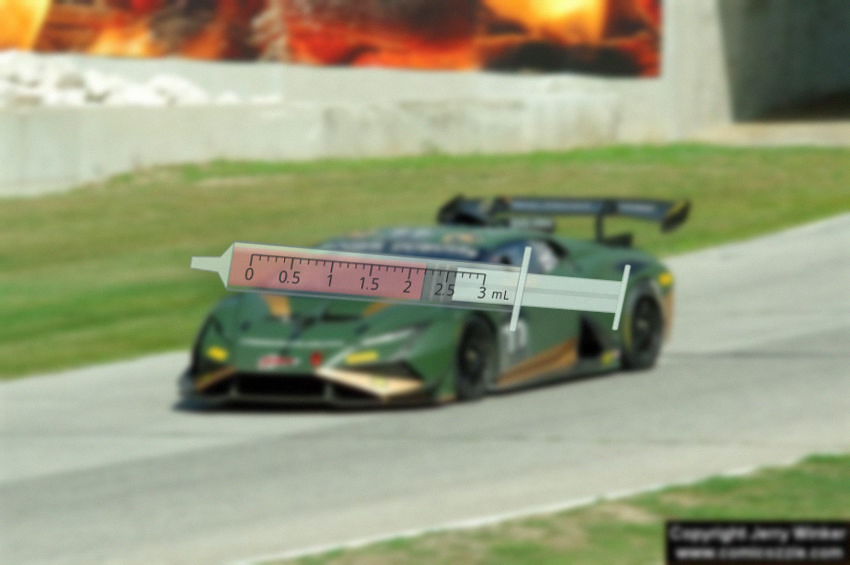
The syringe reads 2.2; mL
